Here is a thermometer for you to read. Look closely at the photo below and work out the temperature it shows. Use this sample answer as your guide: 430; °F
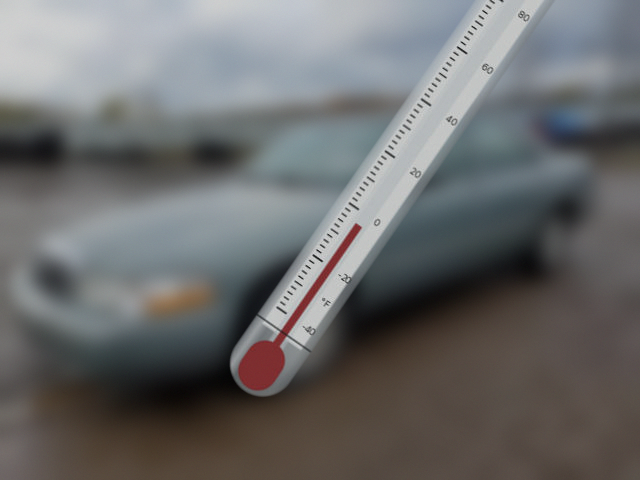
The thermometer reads -4; °F
